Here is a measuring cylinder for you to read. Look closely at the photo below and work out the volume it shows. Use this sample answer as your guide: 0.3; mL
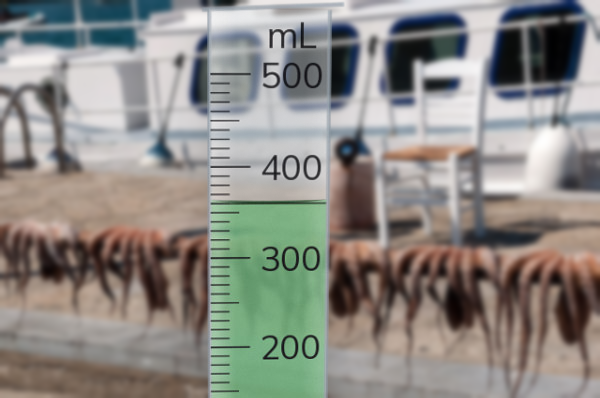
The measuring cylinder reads 360; mL
